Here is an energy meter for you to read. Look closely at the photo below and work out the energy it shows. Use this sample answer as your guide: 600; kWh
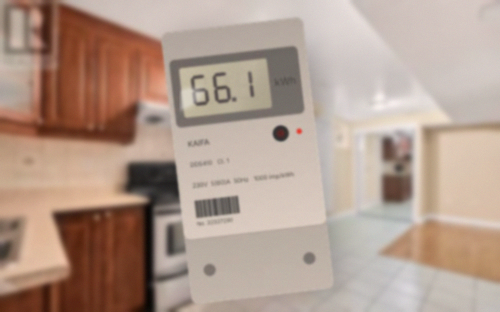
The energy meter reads 66.1; kWh
